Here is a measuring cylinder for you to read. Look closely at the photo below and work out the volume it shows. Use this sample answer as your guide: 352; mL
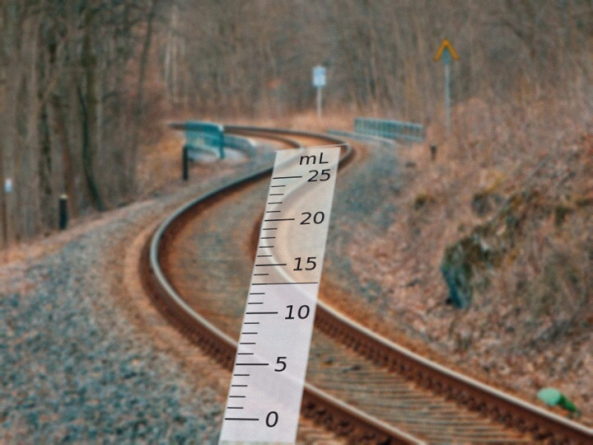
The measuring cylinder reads 13; mL
